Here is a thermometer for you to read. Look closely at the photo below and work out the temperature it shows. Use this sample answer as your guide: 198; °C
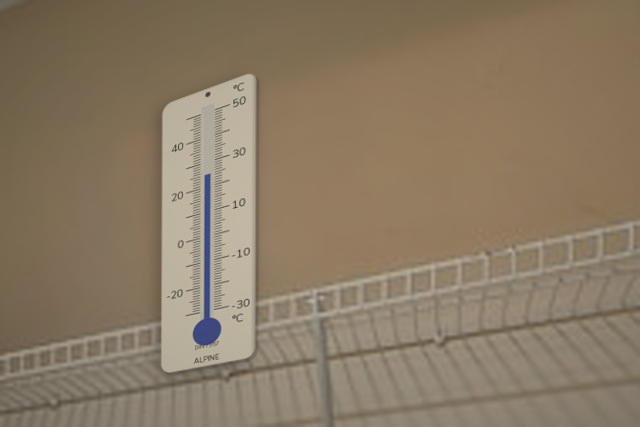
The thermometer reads 25; °C
